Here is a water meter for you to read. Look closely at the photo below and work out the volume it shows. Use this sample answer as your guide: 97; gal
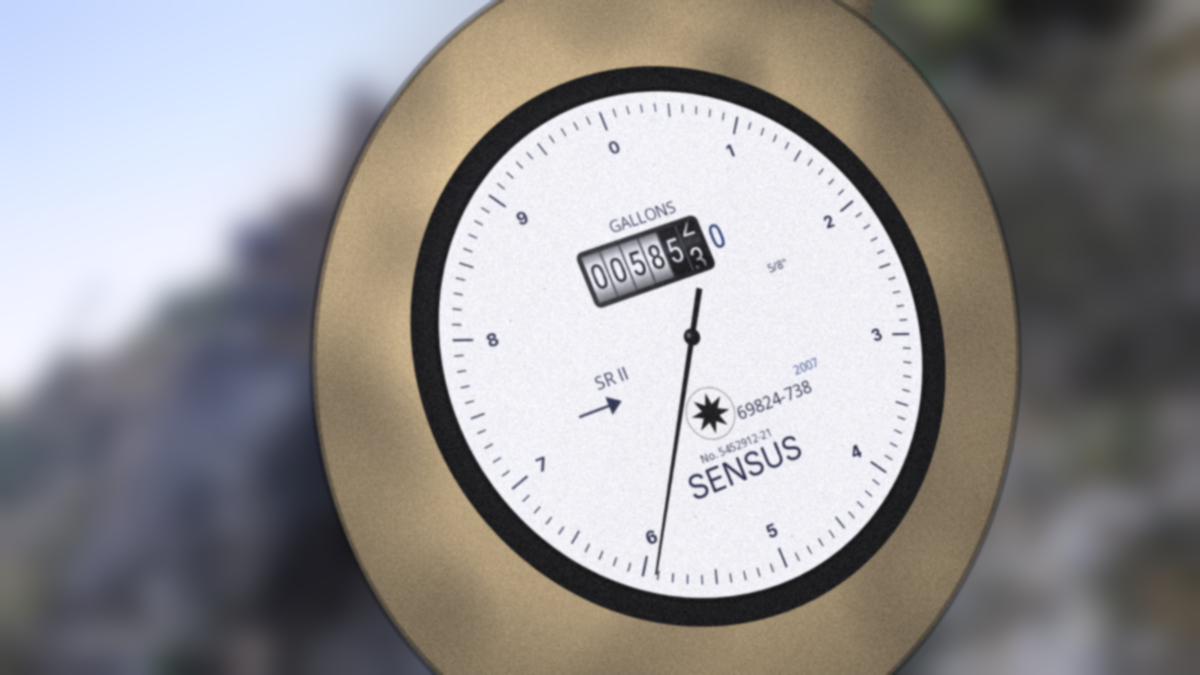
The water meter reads 58525.9; gal
